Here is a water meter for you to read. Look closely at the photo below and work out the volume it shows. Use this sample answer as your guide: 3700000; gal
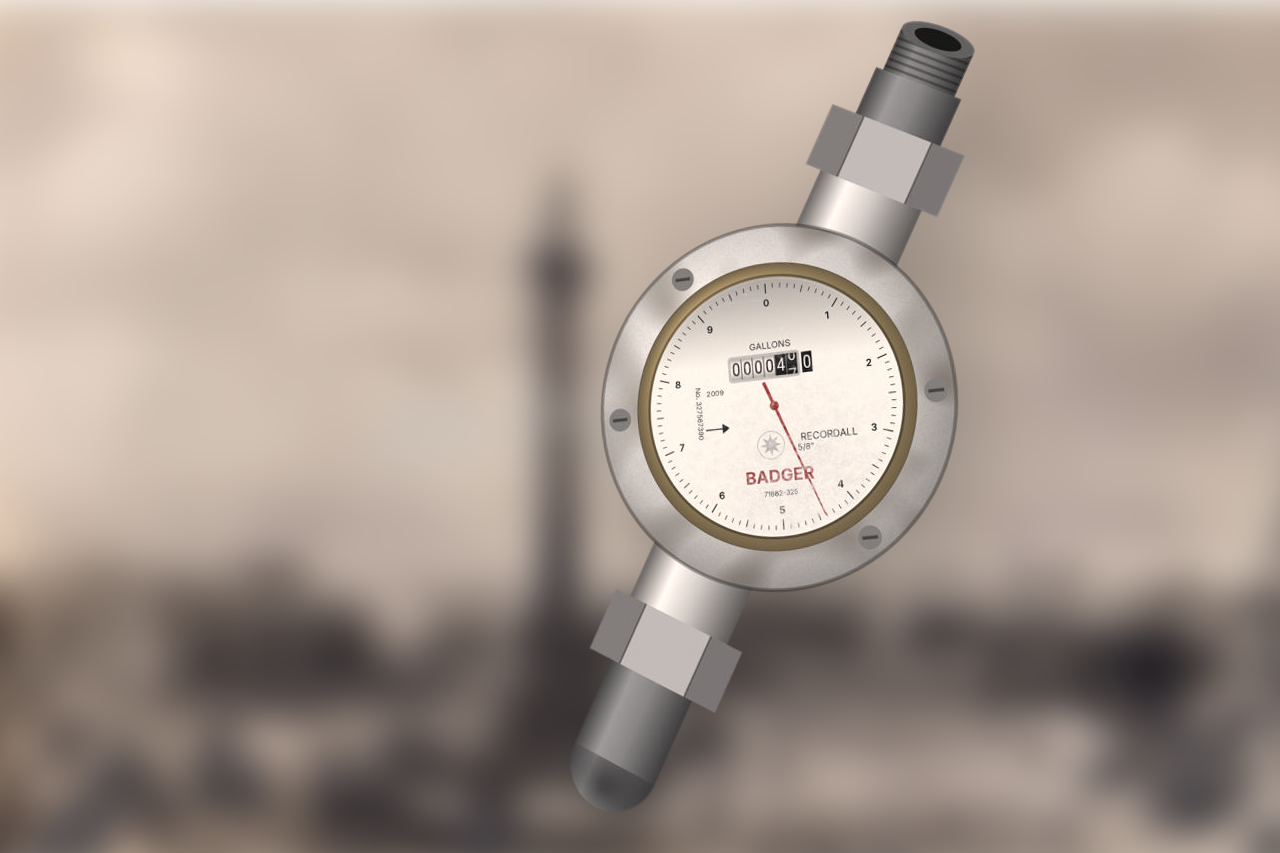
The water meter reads 464.4; gal
